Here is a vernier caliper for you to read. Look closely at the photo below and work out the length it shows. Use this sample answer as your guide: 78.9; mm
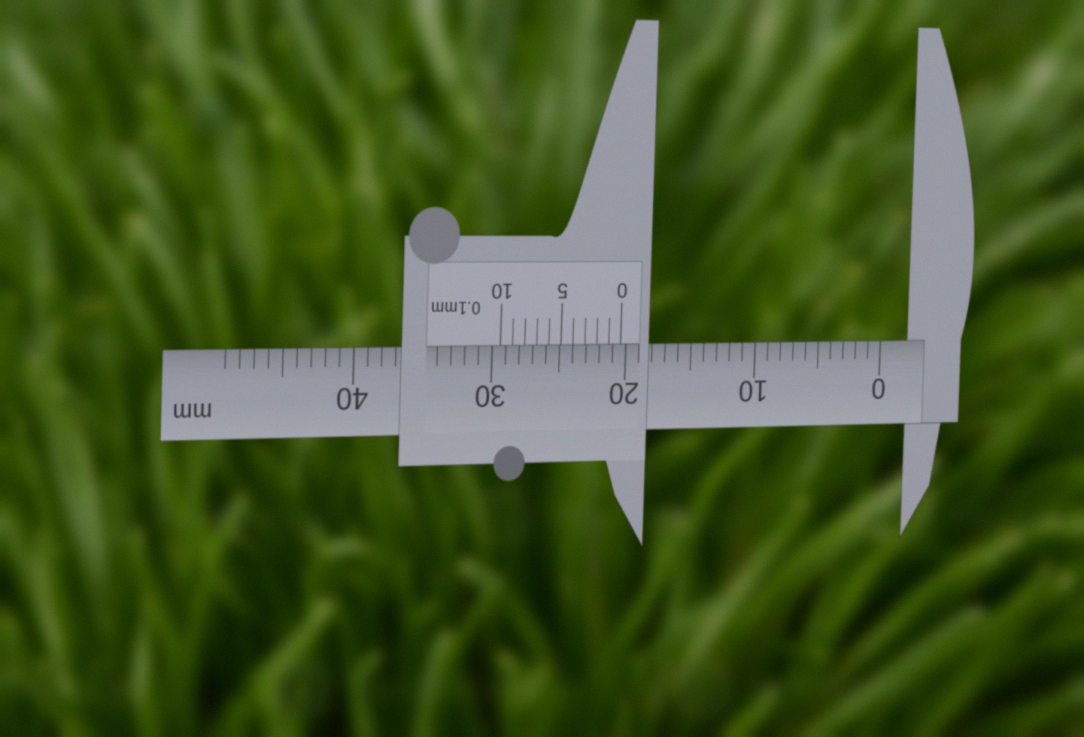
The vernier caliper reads 20.4; mm
